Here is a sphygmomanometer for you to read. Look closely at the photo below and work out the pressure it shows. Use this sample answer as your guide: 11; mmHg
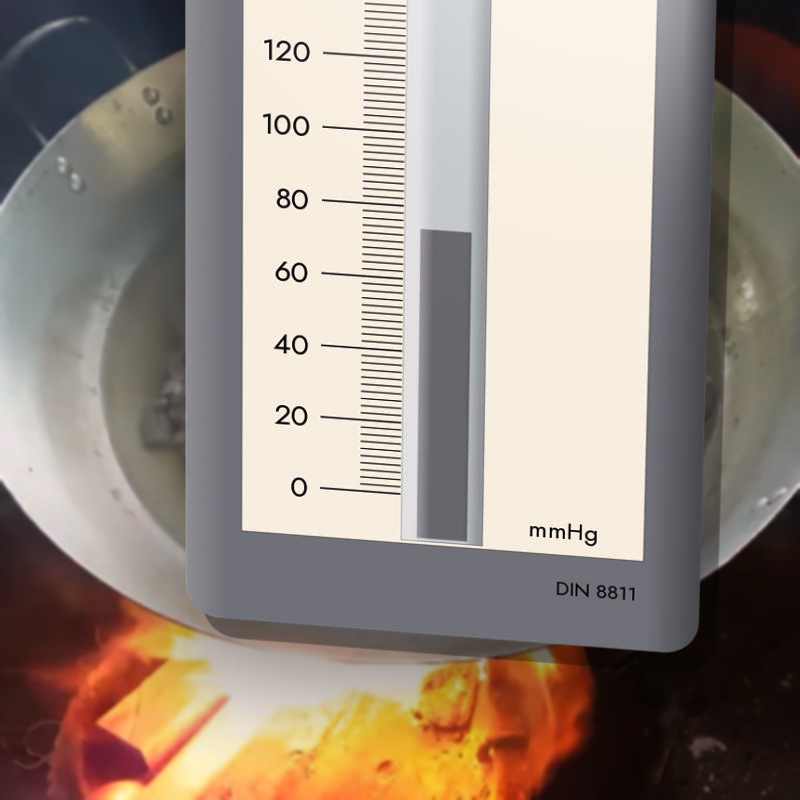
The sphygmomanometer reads 74; mmHg
